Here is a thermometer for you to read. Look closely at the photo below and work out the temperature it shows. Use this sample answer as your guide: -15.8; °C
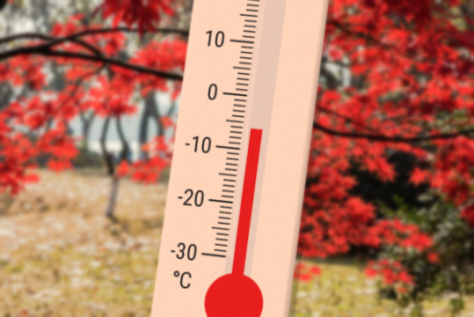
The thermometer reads -6; °C
